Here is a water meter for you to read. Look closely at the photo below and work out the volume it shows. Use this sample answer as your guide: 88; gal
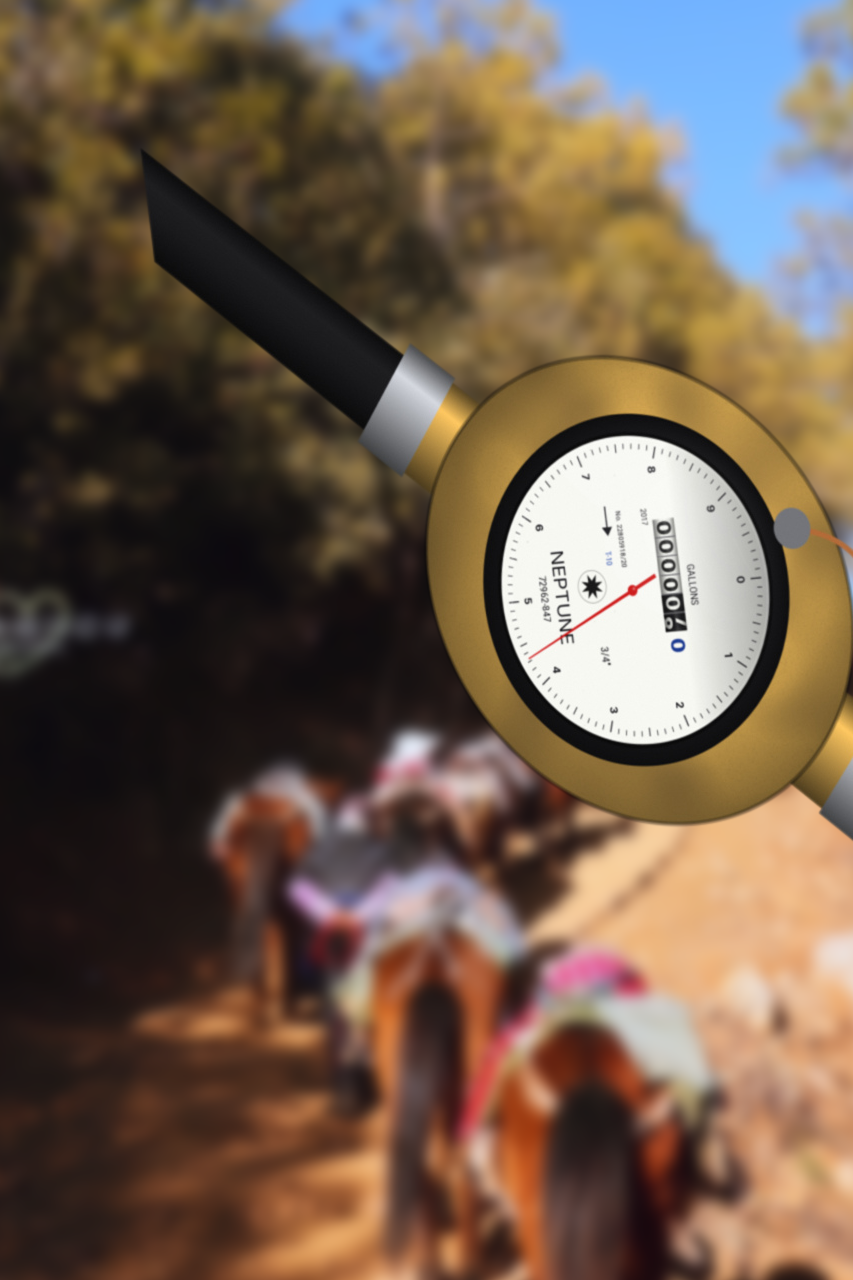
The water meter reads 74.3; gal
